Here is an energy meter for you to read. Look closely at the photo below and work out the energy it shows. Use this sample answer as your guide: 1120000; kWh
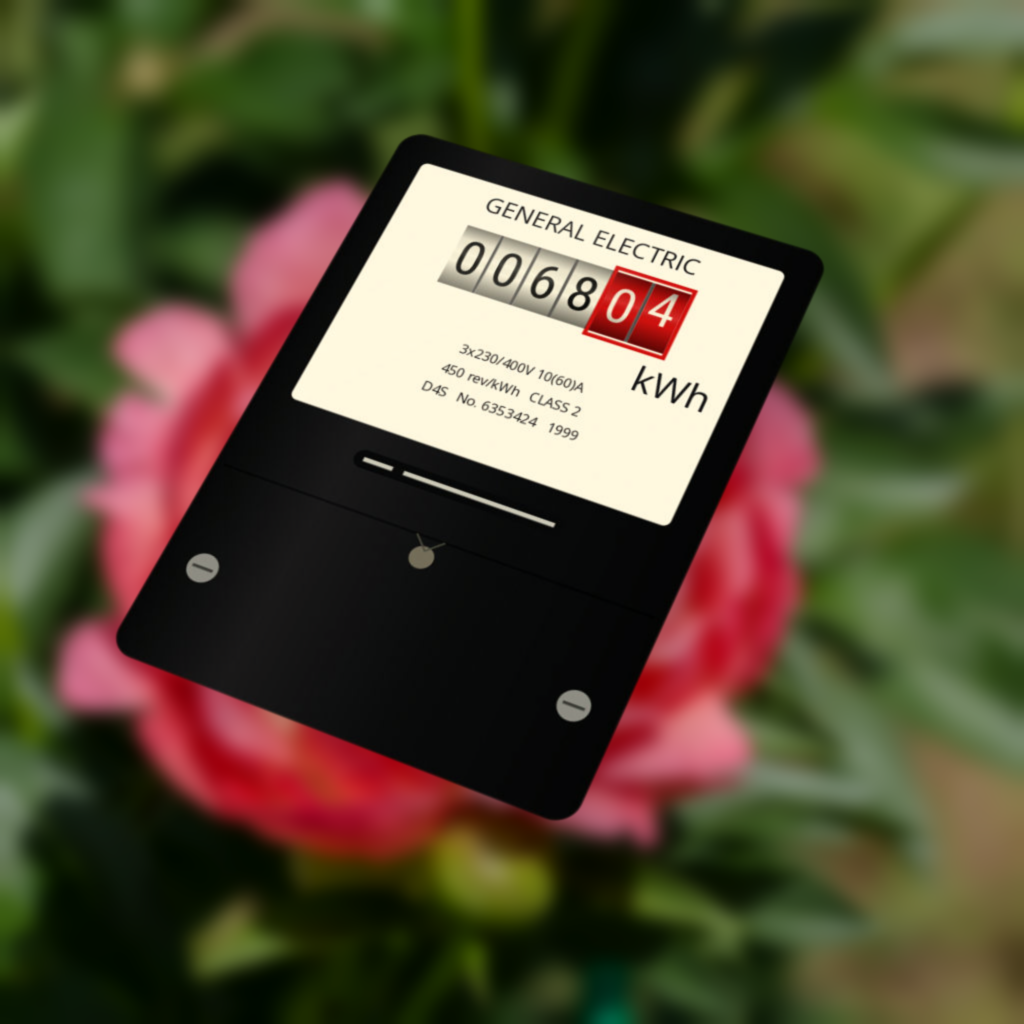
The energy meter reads 68.04; kWh
